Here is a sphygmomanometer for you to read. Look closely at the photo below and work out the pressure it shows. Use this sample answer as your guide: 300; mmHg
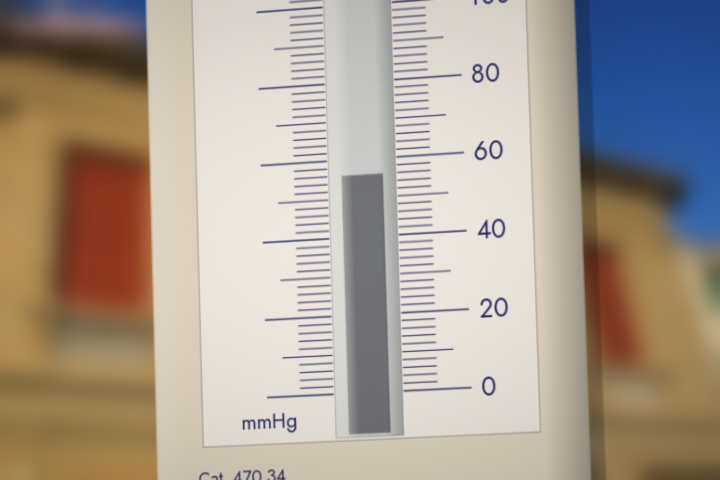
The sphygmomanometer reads 56; mmHg
